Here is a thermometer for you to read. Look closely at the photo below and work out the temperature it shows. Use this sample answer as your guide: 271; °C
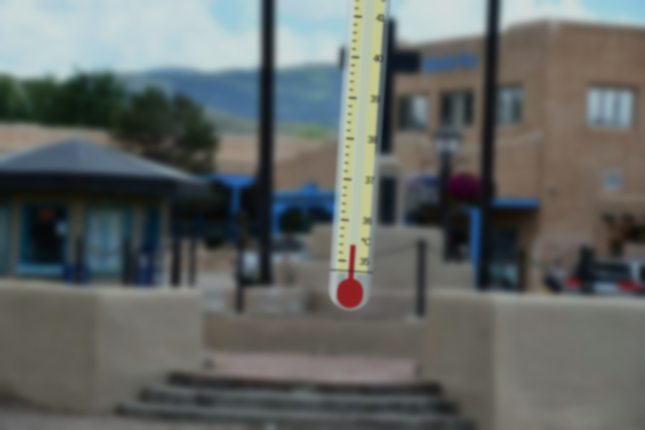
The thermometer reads 35.4; °C
